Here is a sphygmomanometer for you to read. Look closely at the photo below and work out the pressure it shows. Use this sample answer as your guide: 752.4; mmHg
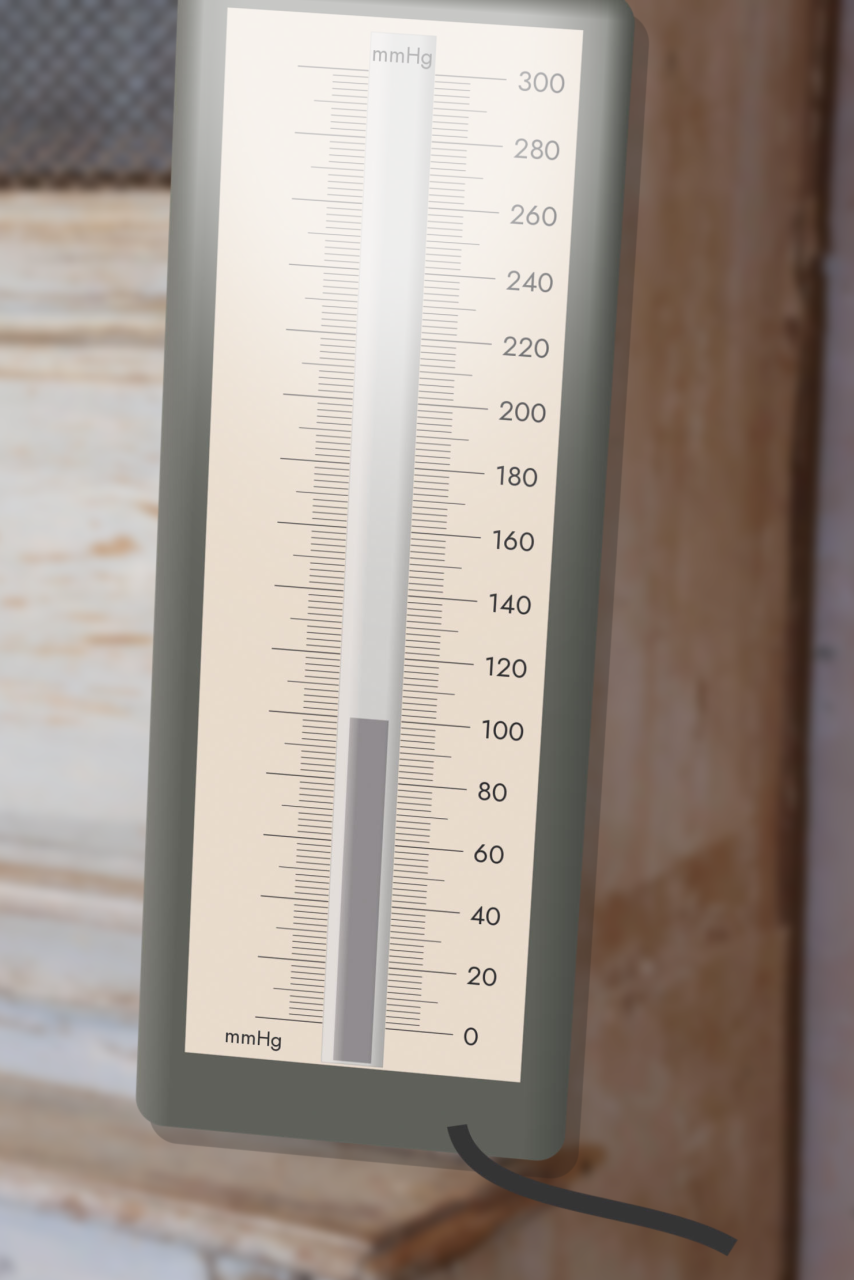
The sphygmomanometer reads 100; mmHg
